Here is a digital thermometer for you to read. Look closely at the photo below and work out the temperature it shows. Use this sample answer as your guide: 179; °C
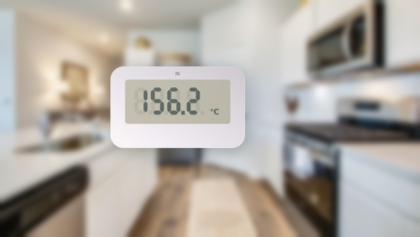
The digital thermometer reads 156.2; °C
